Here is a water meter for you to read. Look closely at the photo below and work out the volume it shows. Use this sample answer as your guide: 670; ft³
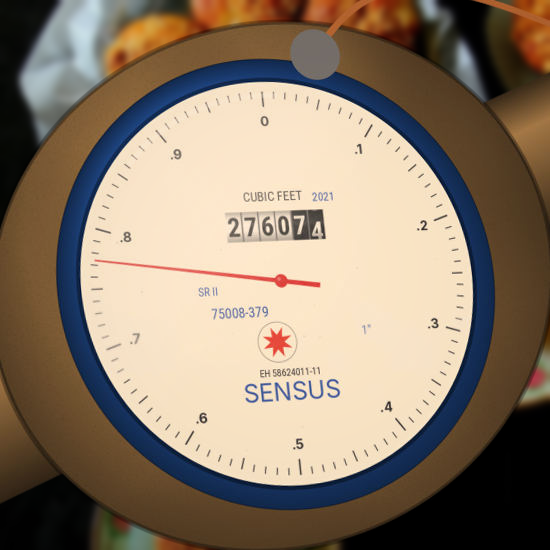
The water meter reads 276073.77; ft³
